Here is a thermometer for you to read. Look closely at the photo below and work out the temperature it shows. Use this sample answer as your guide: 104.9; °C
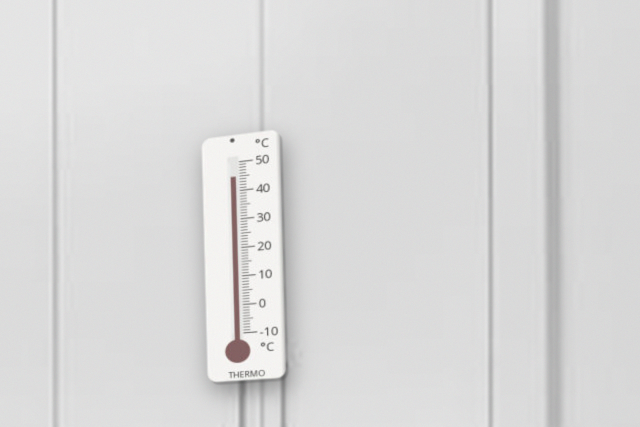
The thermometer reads 45; °C
